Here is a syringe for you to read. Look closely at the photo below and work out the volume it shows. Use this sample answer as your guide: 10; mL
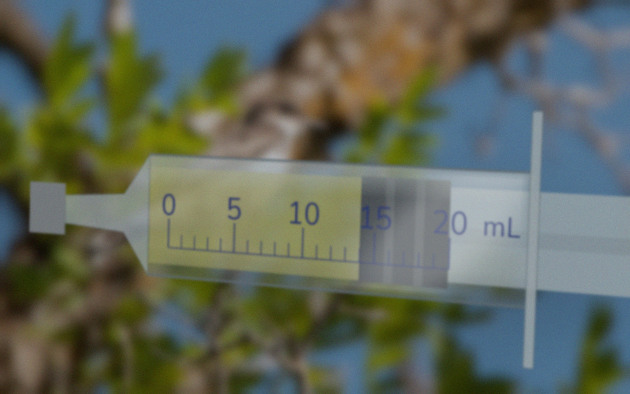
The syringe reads 14; mL
